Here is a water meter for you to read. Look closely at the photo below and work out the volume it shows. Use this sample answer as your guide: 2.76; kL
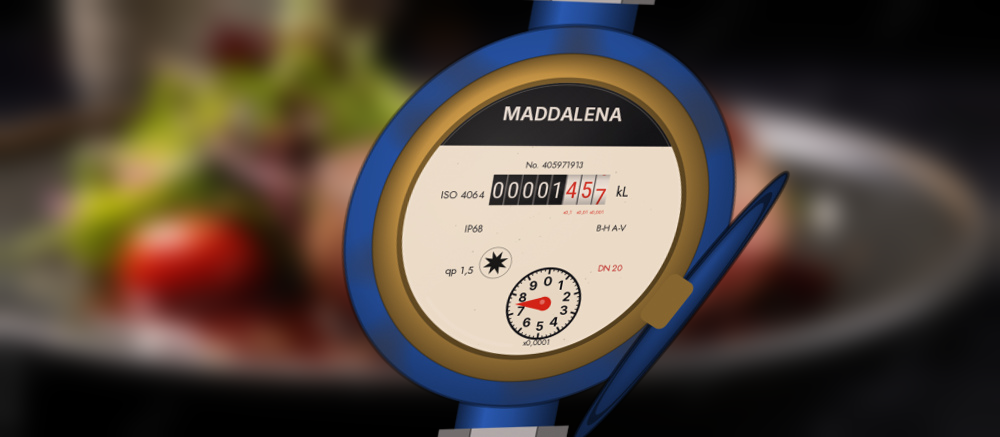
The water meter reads 1.4567; kL
